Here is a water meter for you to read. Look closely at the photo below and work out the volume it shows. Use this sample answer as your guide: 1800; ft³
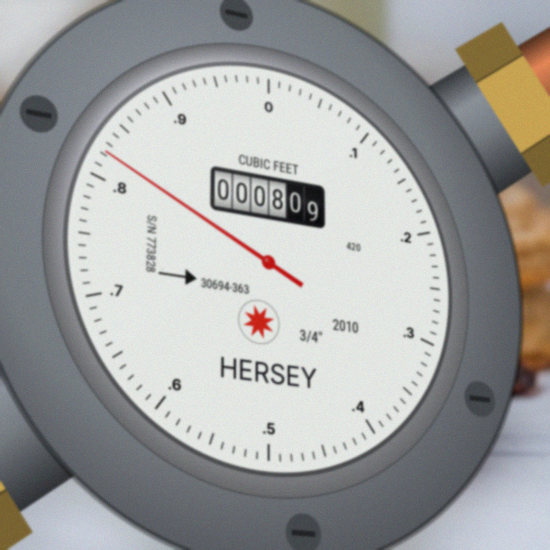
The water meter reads 808.82; ft³
